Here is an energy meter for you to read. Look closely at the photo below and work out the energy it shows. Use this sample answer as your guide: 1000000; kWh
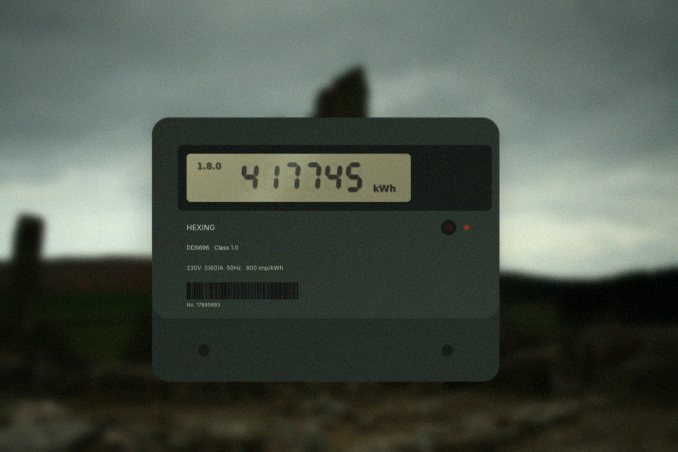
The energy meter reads 417745; kWh
